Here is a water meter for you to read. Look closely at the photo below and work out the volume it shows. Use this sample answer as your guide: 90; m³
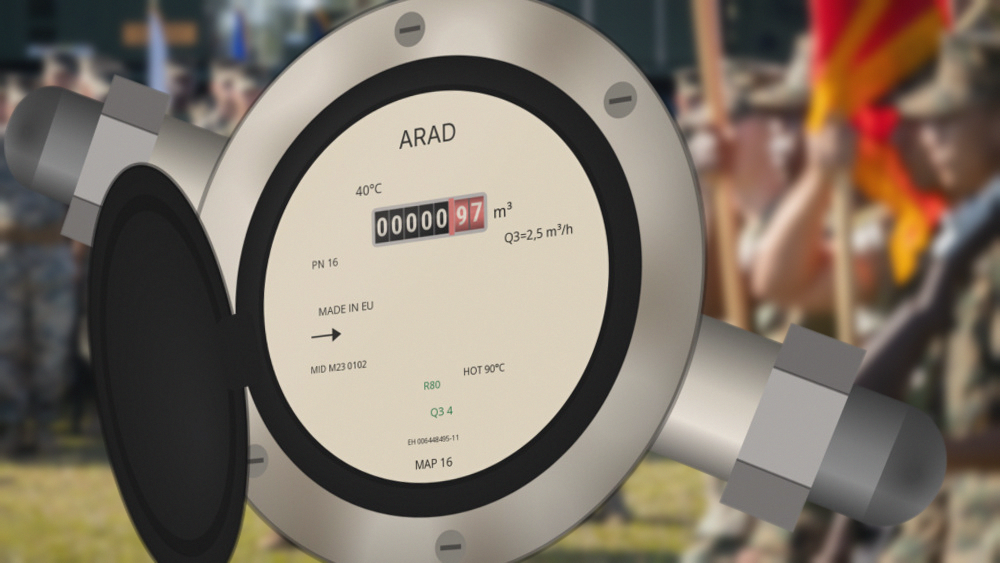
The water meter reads 0.97; m³
